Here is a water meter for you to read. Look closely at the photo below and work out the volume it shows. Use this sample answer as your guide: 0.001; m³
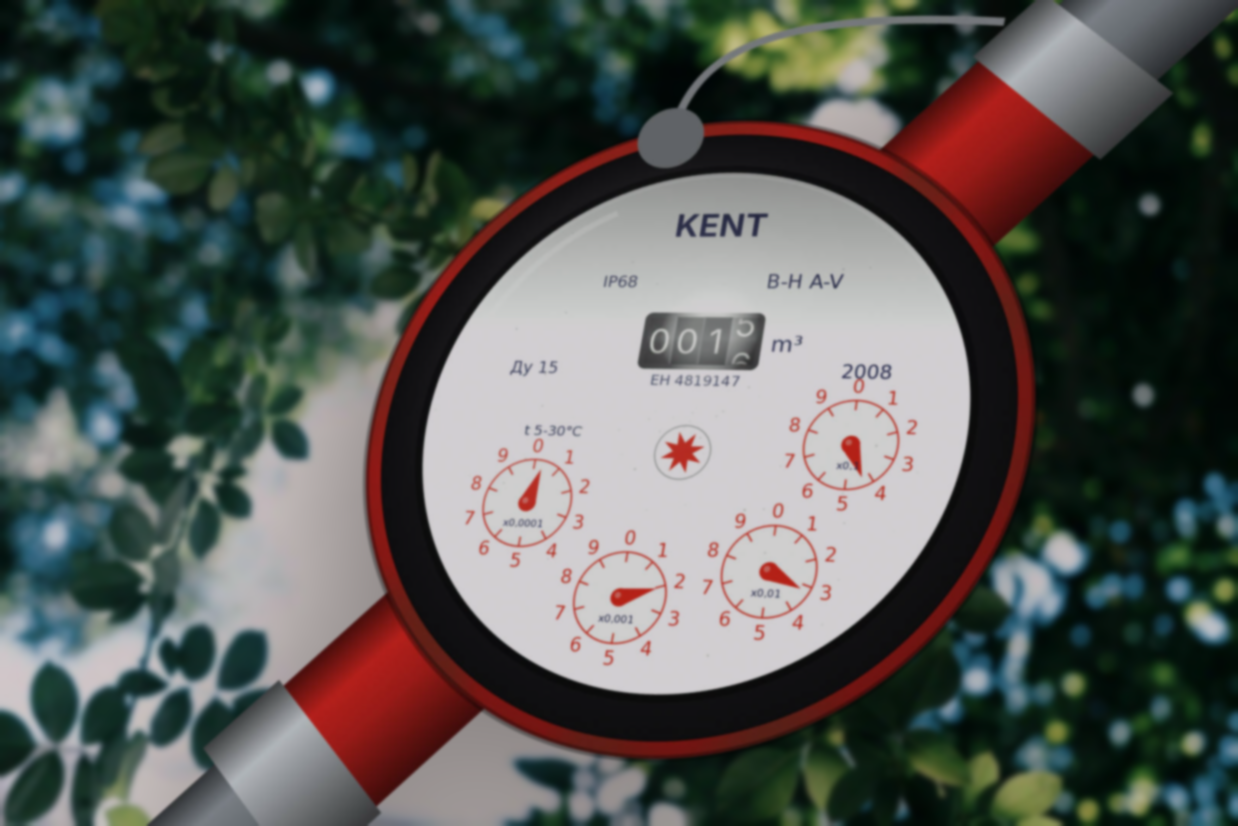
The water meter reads 15.4320; m³
